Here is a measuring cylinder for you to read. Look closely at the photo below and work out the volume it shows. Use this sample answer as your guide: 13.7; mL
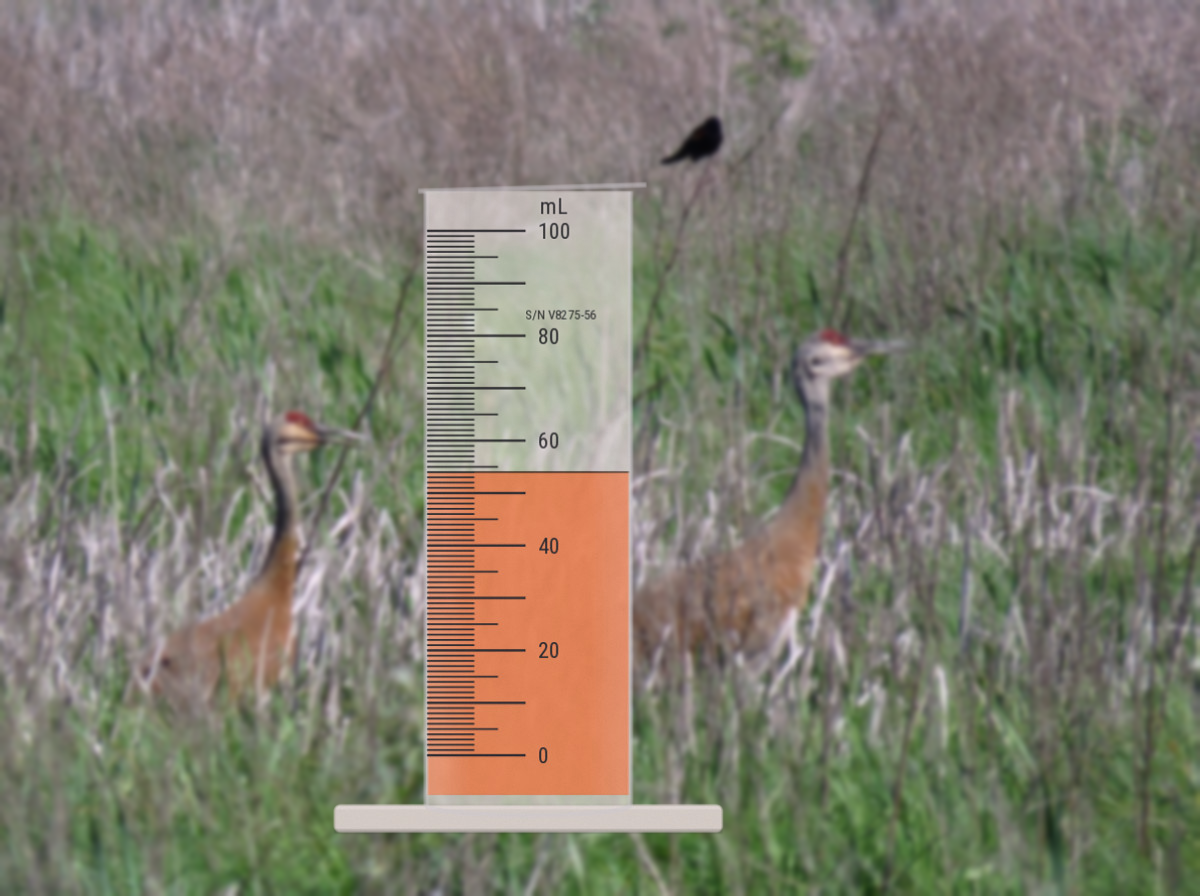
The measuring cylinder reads 54; mL
